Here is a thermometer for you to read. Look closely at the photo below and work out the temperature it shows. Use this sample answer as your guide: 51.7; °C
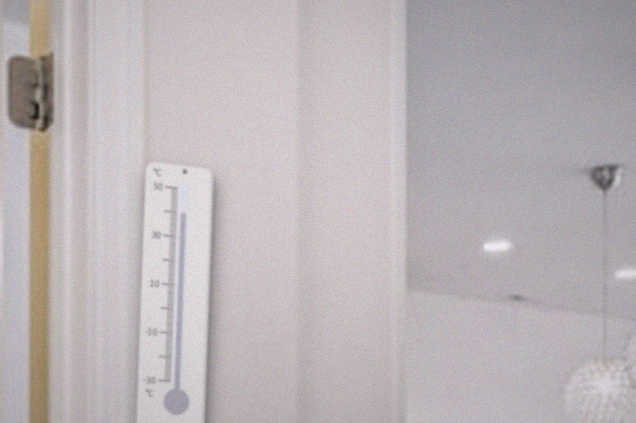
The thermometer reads 40; °C
